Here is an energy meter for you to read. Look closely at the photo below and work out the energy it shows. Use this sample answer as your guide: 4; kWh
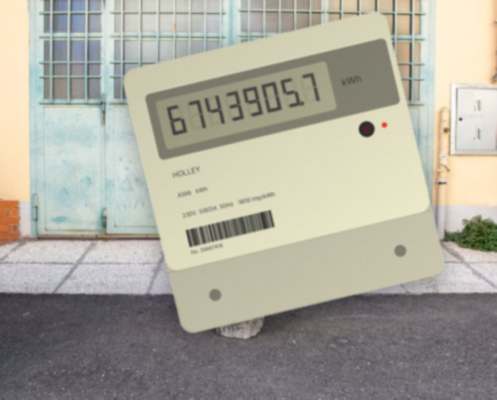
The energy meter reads 6743905.7; kWh
